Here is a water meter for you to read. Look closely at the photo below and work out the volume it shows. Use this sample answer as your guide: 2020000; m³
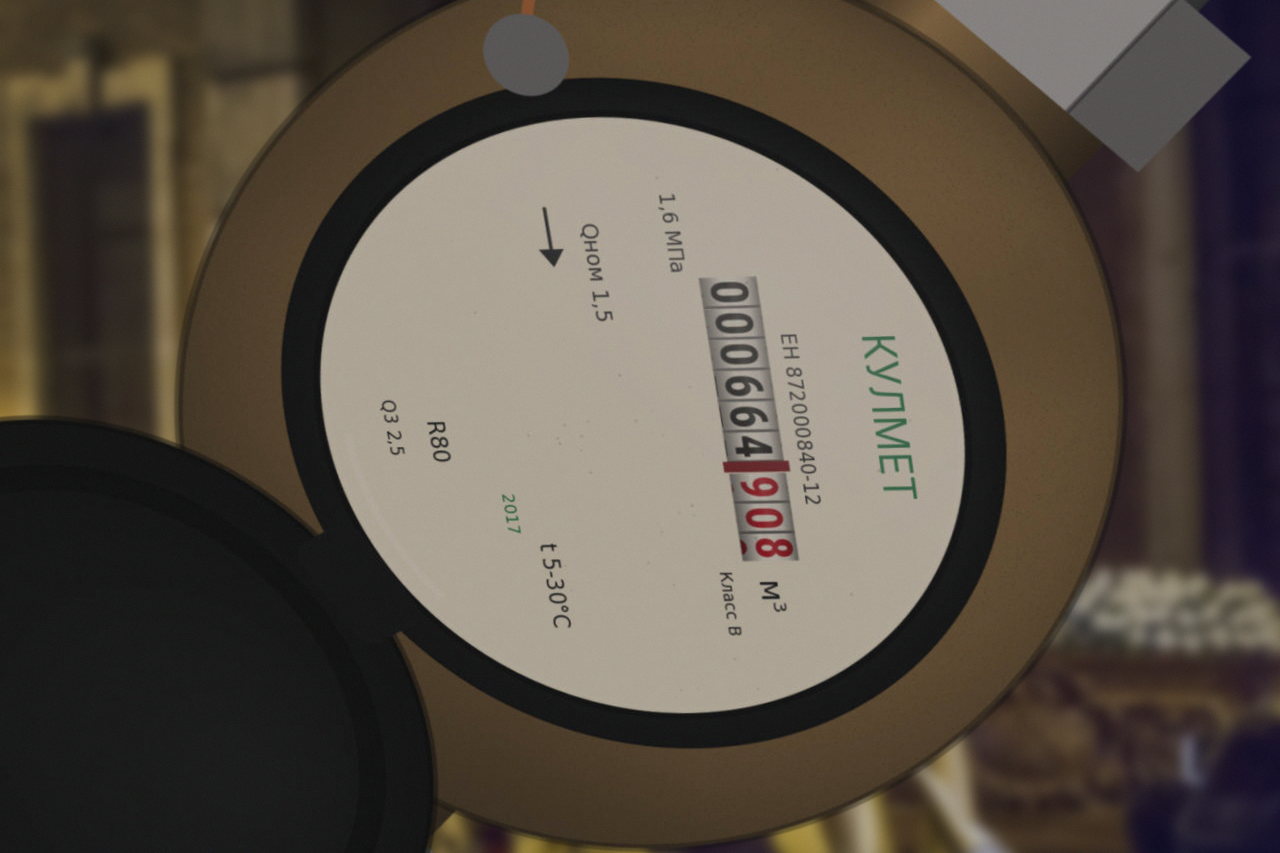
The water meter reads 664.908; m³
